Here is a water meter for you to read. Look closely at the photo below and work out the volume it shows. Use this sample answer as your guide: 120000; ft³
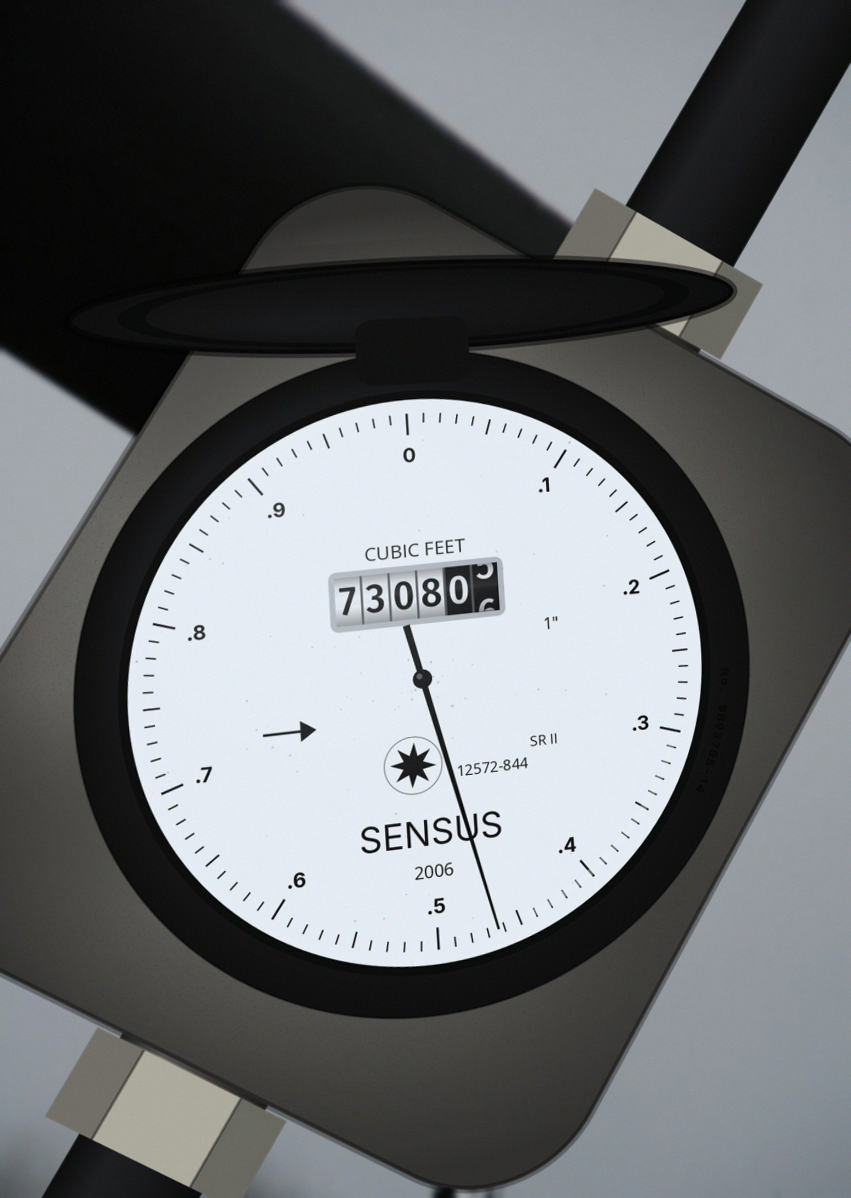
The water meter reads 730805.46; ft³
